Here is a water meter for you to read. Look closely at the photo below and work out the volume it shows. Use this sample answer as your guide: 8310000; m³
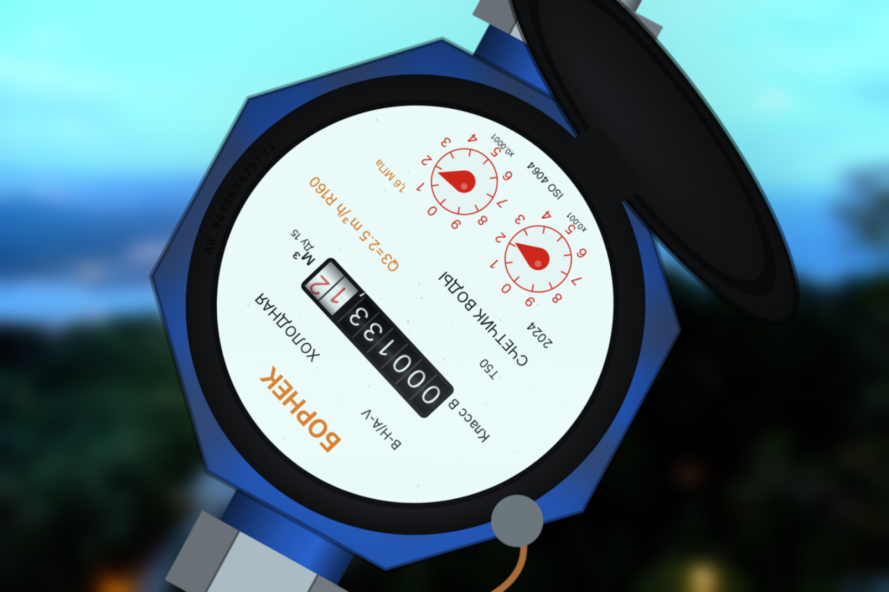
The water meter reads 133.1221; m³
